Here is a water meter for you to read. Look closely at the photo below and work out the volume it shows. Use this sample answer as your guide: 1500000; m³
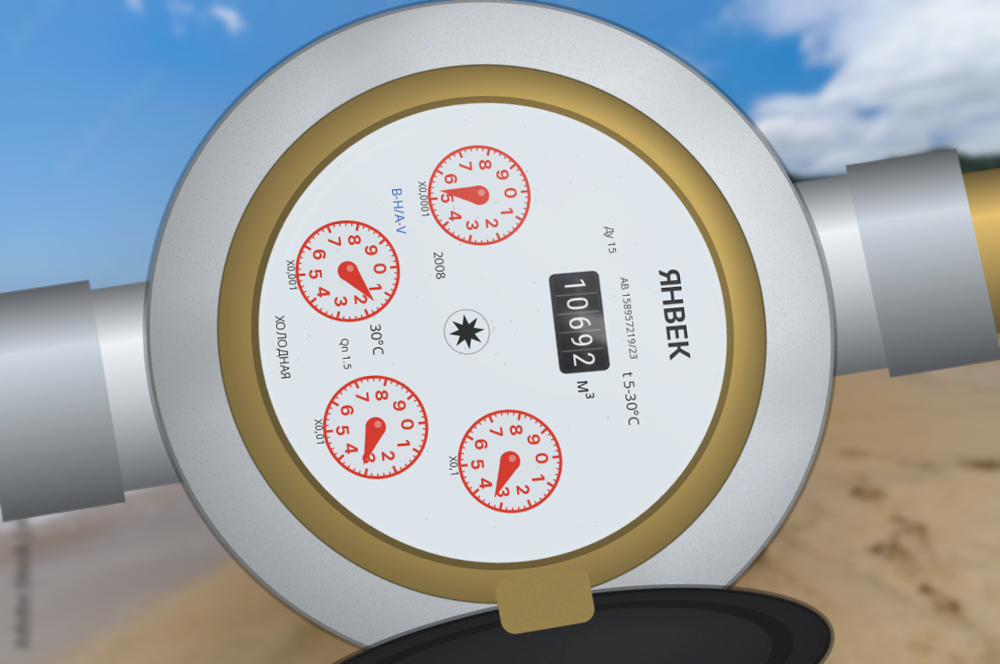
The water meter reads 10692.3315; m³
